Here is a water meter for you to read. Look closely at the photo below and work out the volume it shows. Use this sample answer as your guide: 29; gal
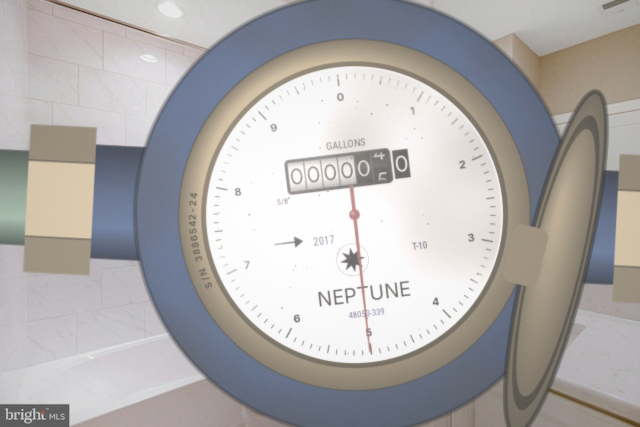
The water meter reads 45.0; gal
